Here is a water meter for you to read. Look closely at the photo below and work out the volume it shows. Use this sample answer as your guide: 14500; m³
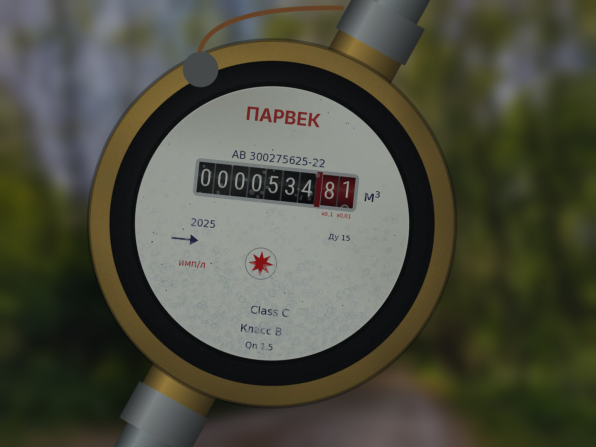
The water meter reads 534.81; m³
